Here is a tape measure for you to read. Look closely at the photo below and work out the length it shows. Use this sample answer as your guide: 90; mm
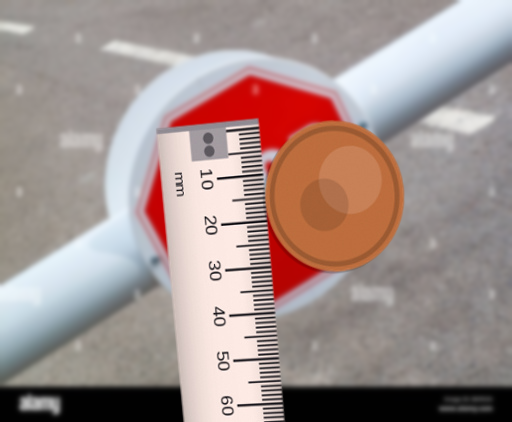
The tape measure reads 32; mm
